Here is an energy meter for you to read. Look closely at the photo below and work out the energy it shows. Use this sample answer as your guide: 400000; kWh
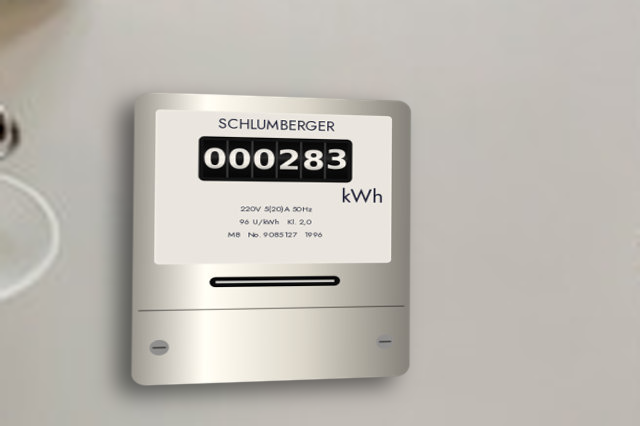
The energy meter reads 283; kWh
